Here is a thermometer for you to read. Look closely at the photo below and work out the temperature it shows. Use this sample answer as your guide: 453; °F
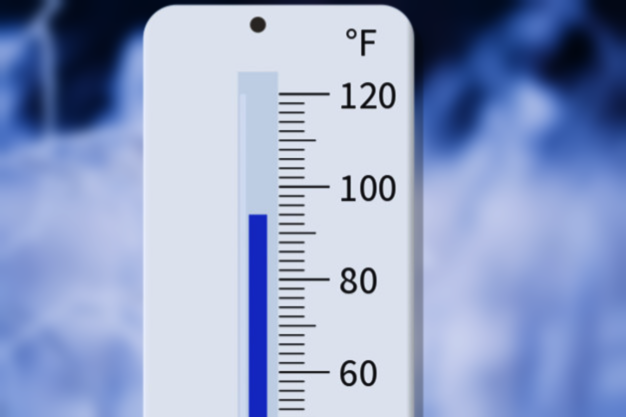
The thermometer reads 94; °F
